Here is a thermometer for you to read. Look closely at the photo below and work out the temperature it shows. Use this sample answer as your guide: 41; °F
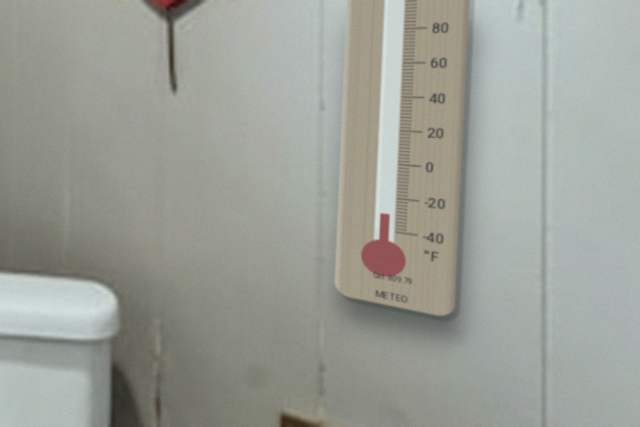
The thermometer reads -30; °F
